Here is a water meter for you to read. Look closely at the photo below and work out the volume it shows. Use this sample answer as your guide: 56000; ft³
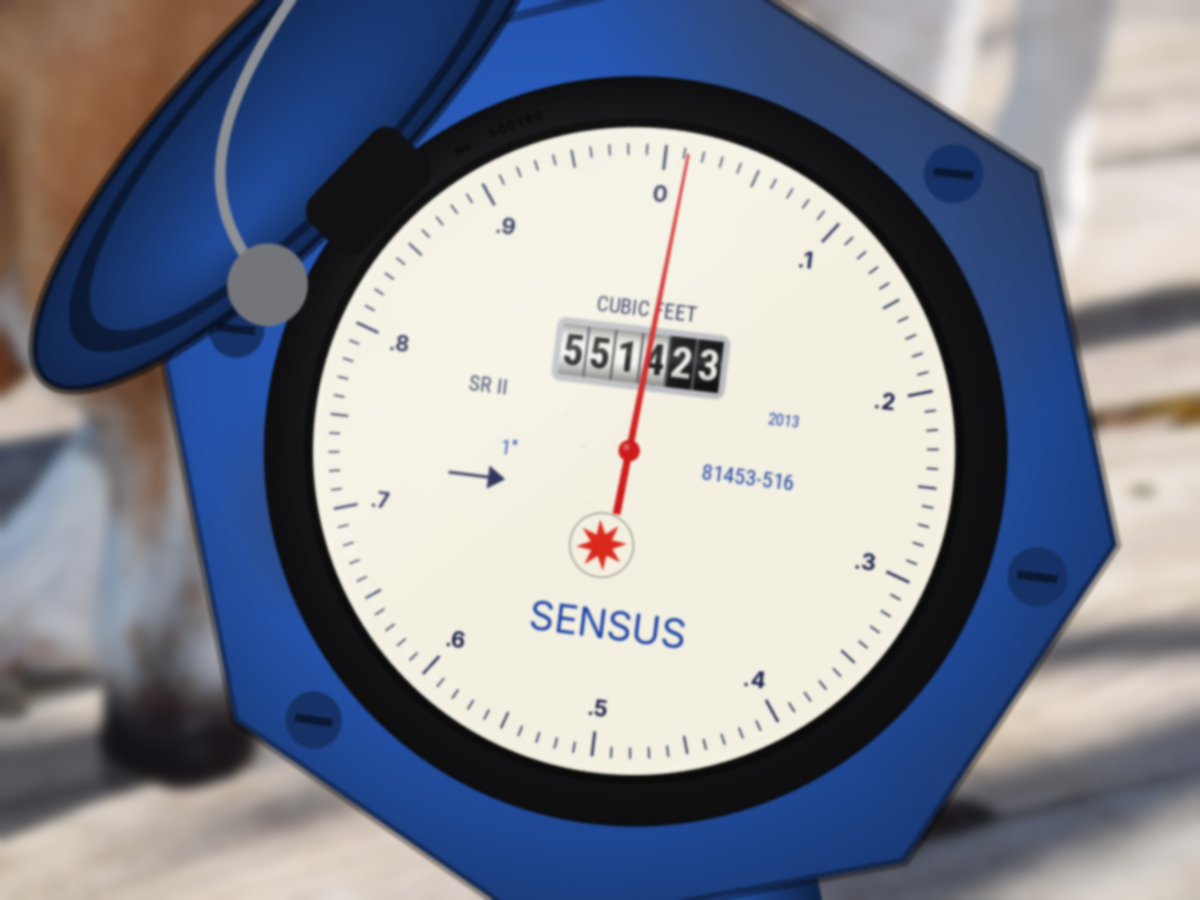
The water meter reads 551423.01; ft³
